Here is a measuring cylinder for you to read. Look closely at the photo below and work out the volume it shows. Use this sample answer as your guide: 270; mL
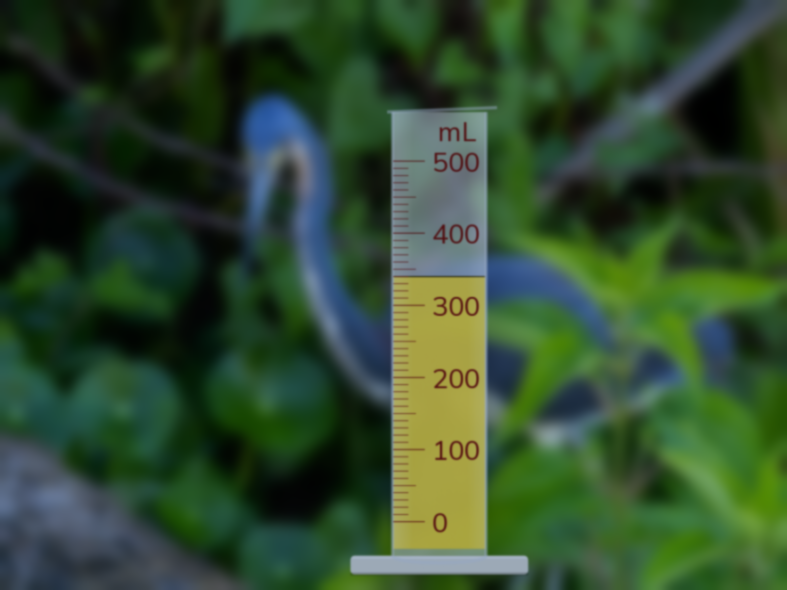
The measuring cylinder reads 340; mL
